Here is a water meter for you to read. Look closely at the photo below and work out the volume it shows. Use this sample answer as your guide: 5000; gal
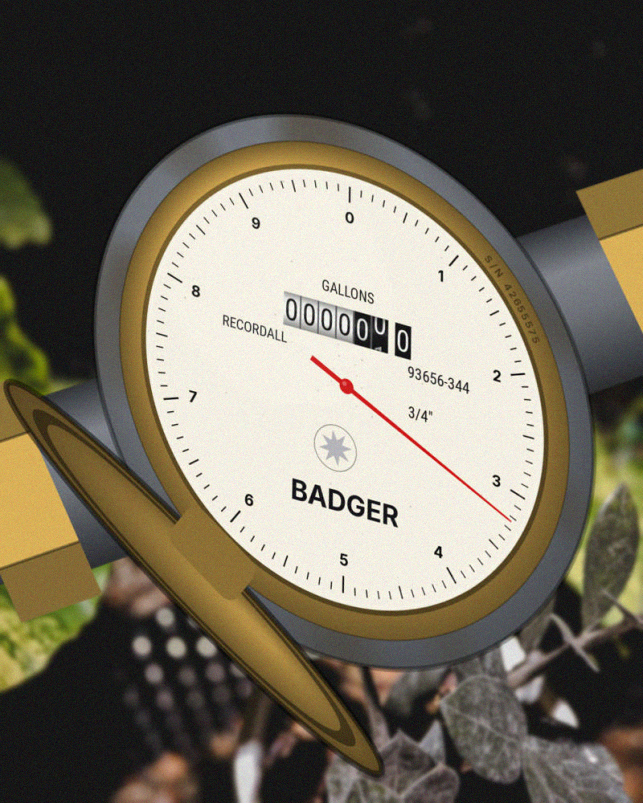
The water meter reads 3.2; gal
